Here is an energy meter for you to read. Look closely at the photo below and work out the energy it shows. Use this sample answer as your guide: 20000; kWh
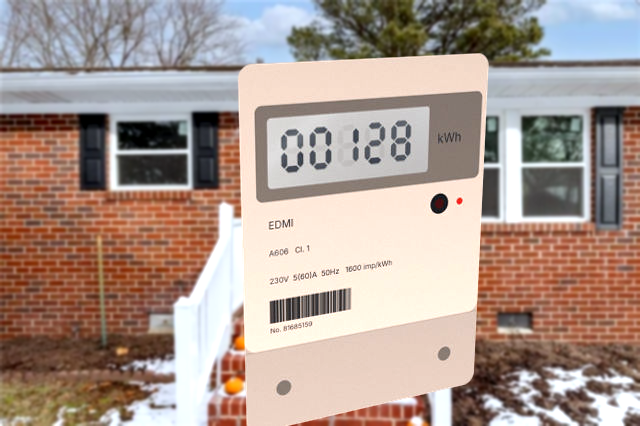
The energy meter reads 128; kWh
